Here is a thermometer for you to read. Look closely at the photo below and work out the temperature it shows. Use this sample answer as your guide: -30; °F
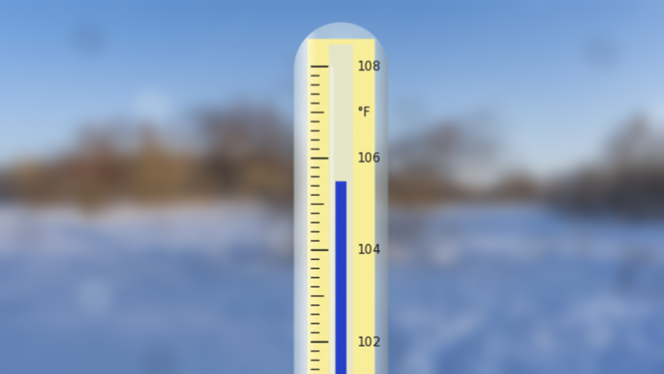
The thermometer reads 105.5; °F
